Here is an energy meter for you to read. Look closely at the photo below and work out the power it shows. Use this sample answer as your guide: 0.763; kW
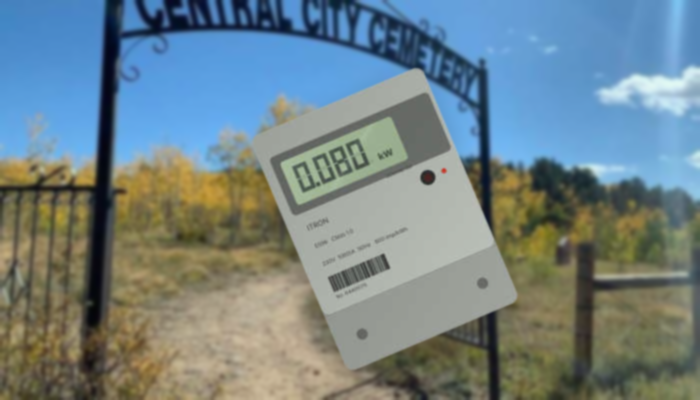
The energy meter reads 0.080; kW
